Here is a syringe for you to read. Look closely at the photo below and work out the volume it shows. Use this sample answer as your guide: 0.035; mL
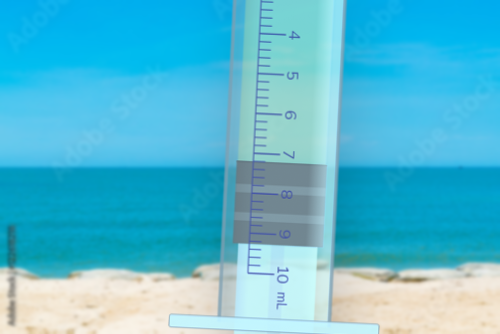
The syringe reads 7.2; mL
